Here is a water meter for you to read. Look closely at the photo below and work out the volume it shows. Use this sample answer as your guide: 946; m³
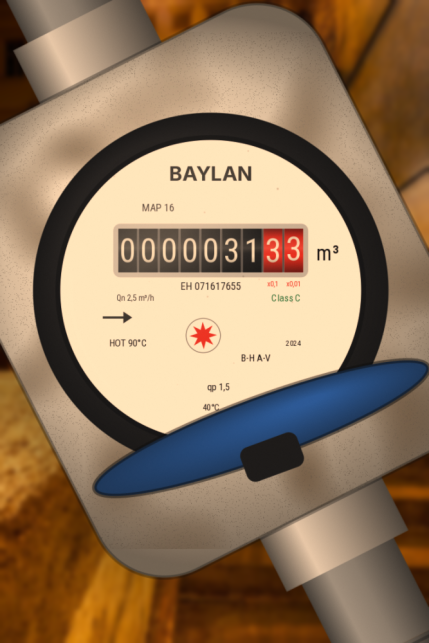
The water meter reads 31.33; m³
